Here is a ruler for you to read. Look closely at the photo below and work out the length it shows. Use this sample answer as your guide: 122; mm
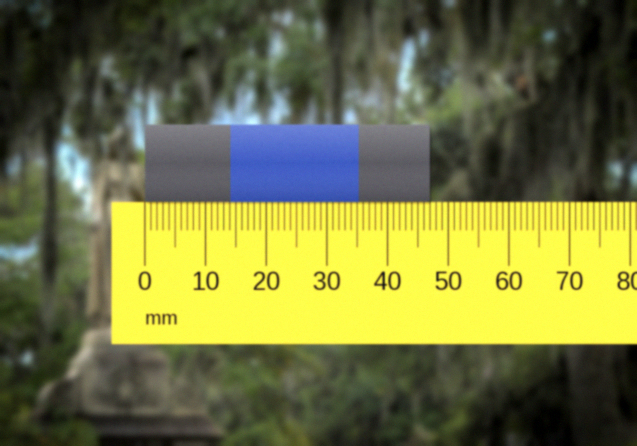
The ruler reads 47; mm
